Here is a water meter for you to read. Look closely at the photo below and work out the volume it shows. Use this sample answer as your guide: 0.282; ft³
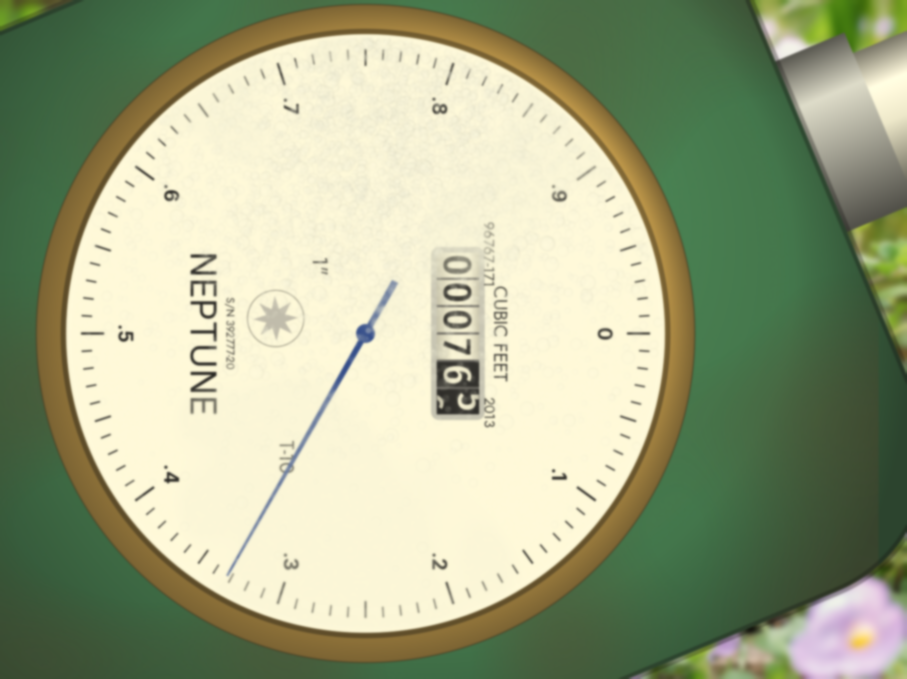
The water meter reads 765.33; ft³
